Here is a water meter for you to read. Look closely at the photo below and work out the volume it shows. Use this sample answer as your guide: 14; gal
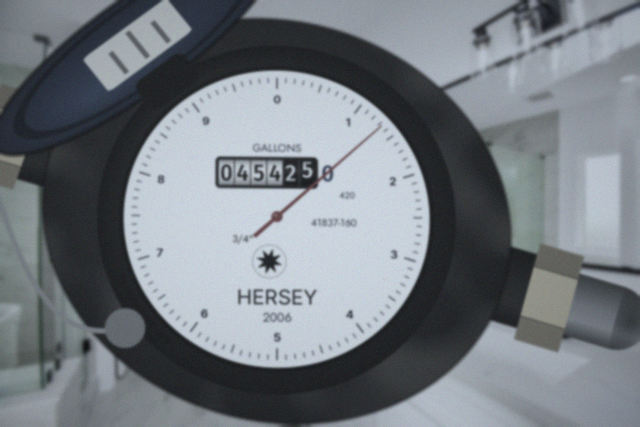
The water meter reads 454251.3; gal
